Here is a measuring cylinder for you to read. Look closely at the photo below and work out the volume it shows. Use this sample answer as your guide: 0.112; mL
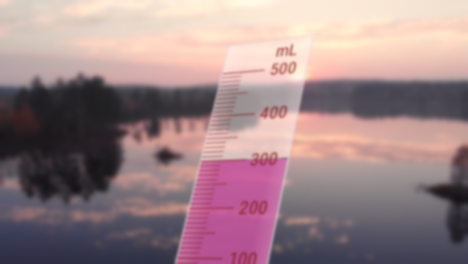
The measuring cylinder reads 300; mL
